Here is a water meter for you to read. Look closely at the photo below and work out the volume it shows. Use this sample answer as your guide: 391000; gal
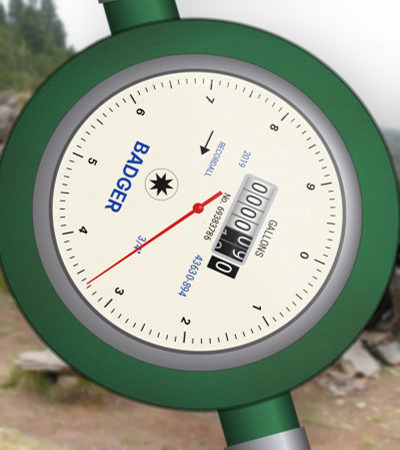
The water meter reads 93.3; gal
